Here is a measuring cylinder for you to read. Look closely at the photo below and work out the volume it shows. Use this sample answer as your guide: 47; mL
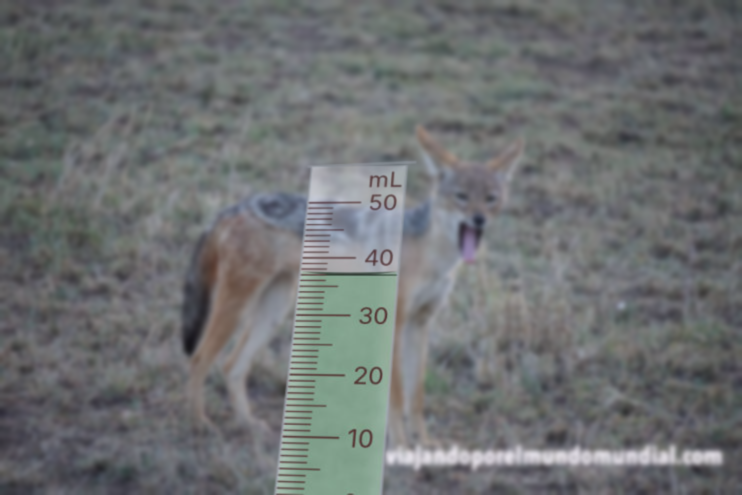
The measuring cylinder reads 37; mL
